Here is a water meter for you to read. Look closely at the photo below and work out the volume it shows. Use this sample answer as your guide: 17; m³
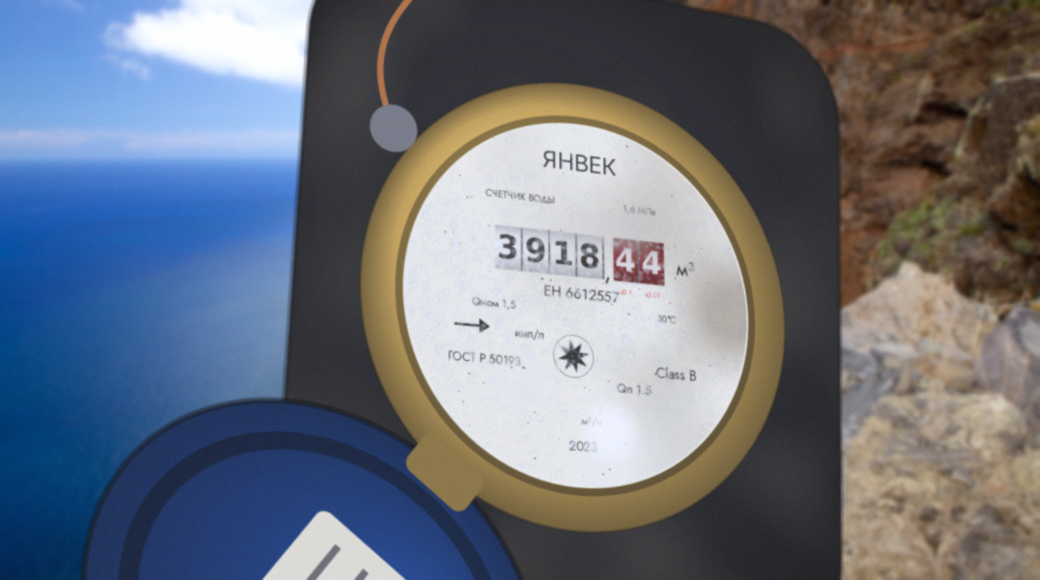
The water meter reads 3918.44; m³
